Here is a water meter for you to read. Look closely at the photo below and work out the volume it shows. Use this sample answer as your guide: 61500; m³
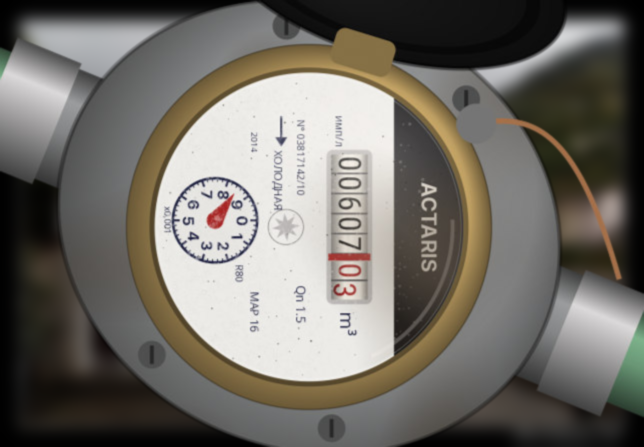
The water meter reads 607.028; m³
